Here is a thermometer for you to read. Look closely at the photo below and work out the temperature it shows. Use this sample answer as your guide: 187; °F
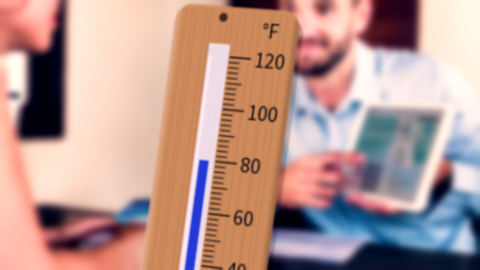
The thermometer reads 80; °F
